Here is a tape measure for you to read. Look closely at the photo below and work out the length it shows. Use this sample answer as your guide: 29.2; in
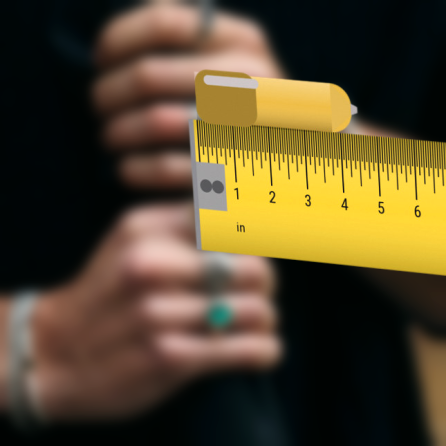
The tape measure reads 4.5; in
